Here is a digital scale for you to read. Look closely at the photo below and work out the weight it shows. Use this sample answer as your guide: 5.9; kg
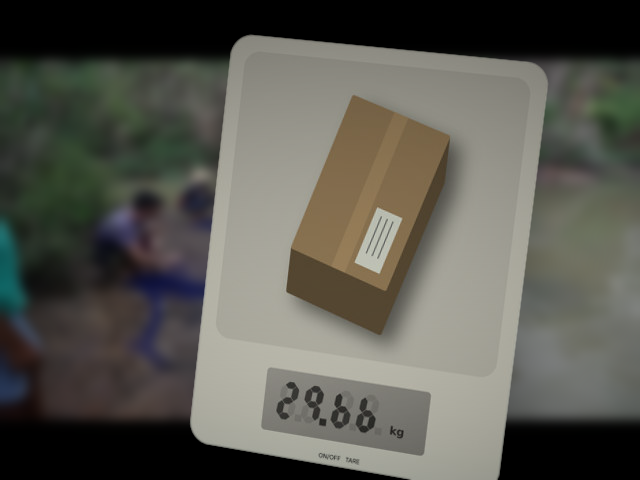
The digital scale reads 29.66; kg
